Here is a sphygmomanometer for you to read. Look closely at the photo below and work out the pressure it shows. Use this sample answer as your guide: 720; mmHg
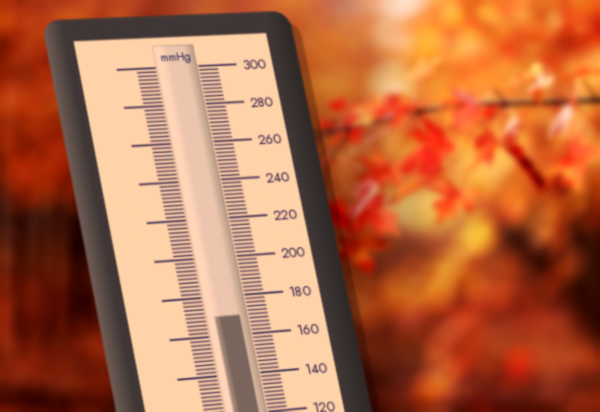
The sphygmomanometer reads 170; mmHg
